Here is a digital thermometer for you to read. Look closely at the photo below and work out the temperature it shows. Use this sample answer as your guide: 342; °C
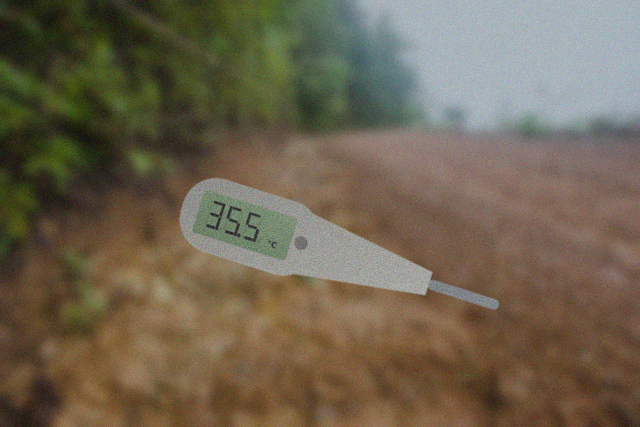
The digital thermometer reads 35.5; °C
